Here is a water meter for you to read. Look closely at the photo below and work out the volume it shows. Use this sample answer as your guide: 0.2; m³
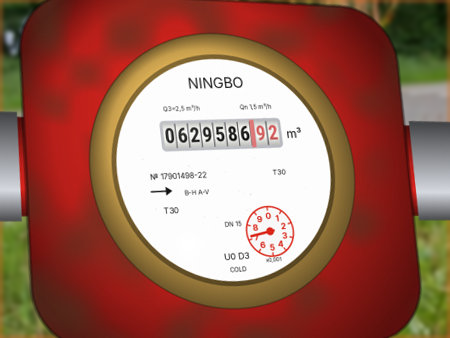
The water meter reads 629586.927; m³
